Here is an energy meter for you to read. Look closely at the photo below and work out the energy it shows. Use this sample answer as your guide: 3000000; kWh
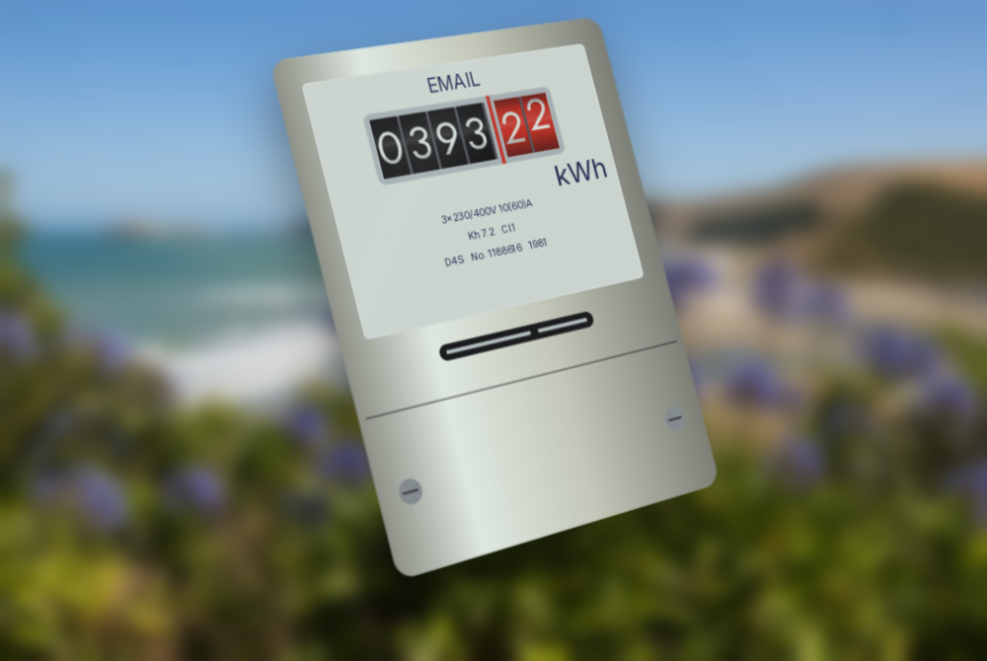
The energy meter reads 393.22; kWh
